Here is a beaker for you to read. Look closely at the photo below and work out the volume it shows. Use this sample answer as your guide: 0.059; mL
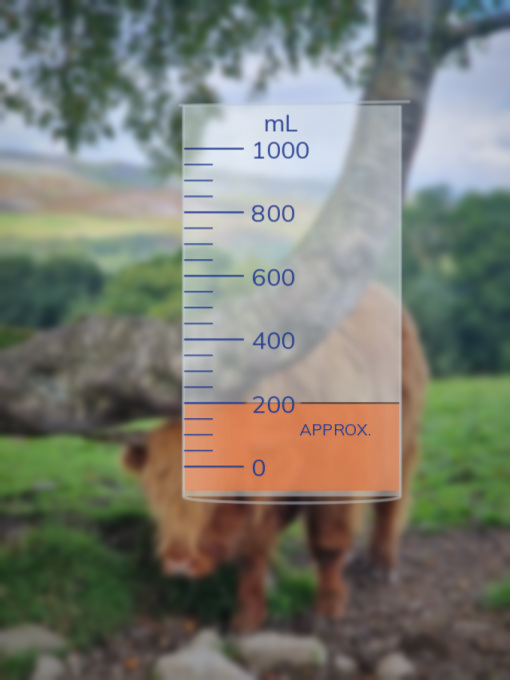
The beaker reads 200; mL
